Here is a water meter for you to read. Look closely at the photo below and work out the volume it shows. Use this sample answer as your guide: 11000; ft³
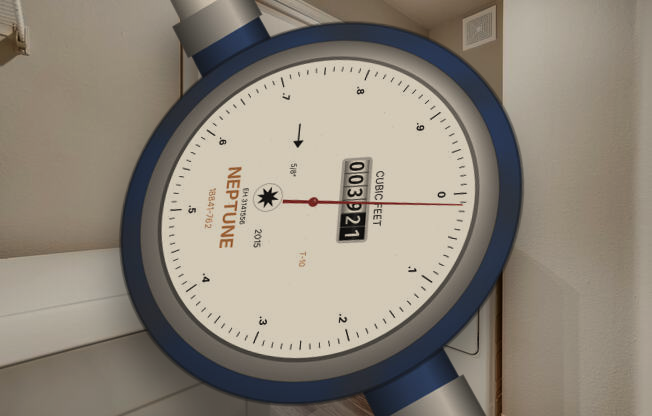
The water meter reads 3921.01; ft³
